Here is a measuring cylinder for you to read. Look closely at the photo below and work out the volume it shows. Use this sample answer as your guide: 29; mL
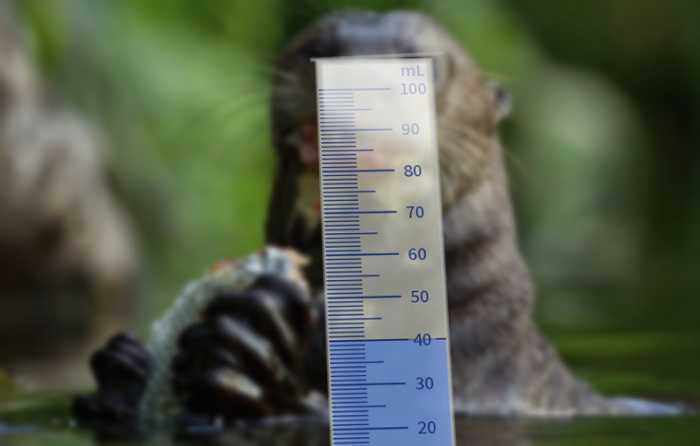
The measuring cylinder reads 40; mL
